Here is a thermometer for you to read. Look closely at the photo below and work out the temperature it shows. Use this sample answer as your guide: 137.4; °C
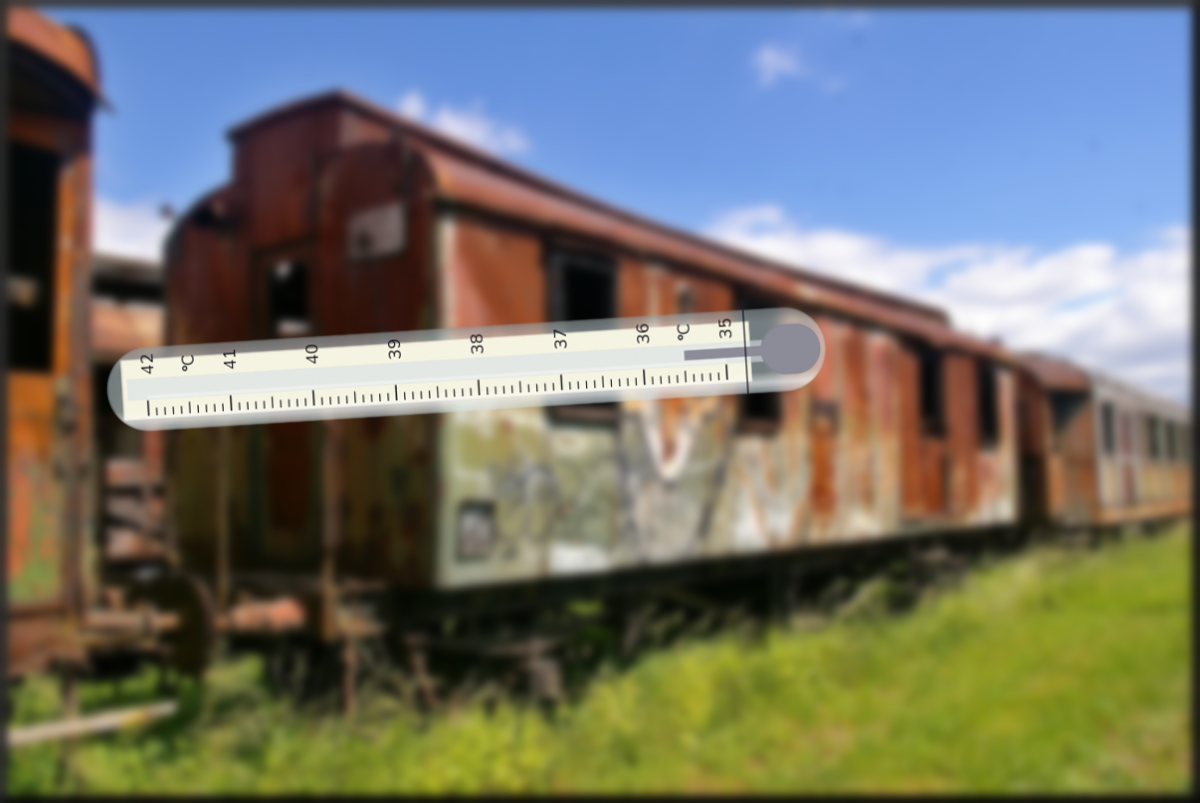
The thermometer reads 35.5; °C
